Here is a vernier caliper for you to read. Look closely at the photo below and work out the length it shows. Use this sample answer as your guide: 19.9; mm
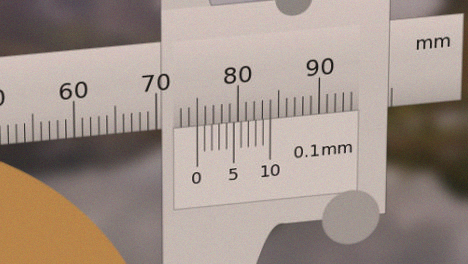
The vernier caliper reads 75.0; mm
